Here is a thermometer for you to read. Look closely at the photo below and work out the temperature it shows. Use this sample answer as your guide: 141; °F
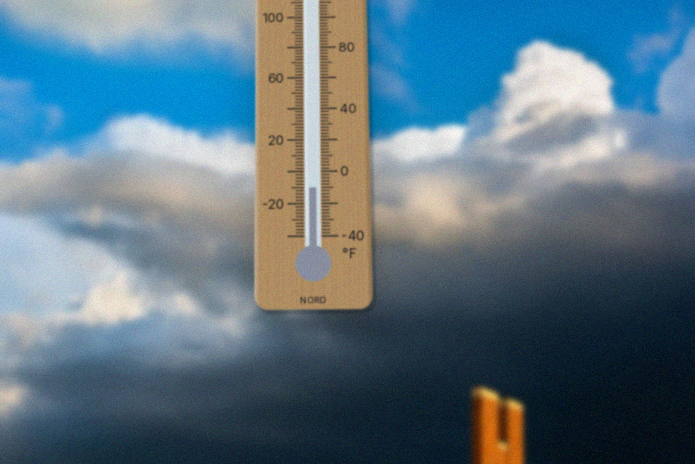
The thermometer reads -10; °F
